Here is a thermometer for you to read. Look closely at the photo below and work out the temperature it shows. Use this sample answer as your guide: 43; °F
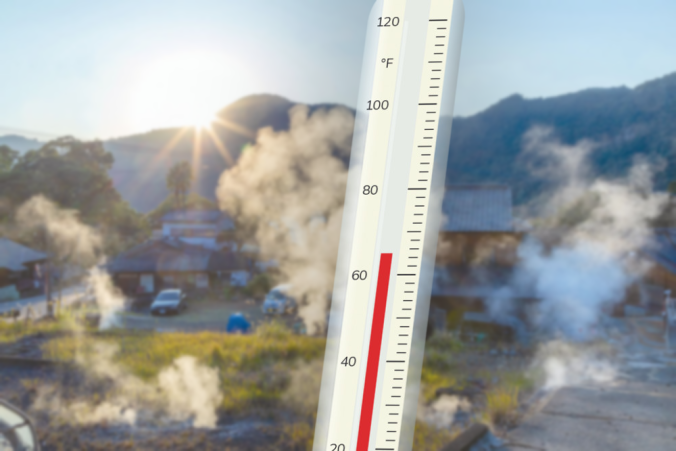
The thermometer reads 65; °F
